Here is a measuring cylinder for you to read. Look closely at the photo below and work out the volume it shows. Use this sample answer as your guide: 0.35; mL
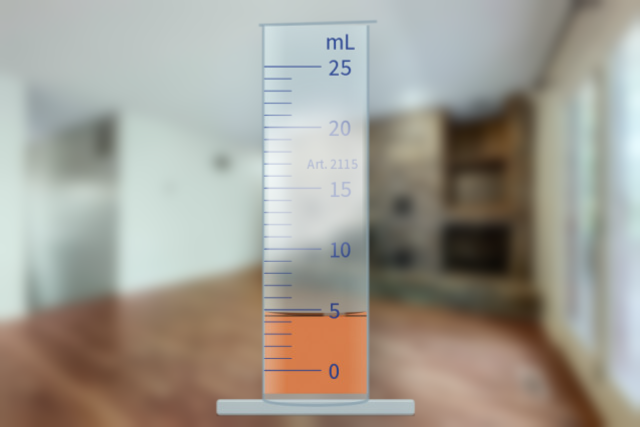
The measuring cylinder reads 4.5; mL
